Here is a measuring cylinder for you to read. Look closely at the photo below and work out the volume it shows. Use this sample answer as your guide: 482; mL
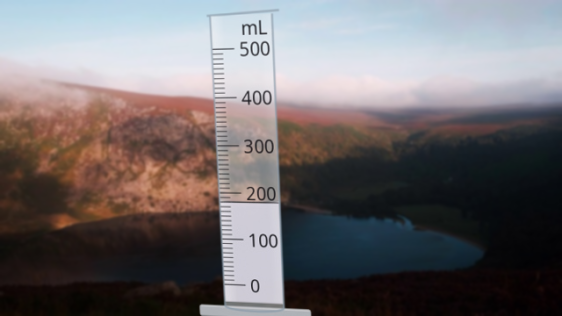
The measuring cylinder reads 180; mL
